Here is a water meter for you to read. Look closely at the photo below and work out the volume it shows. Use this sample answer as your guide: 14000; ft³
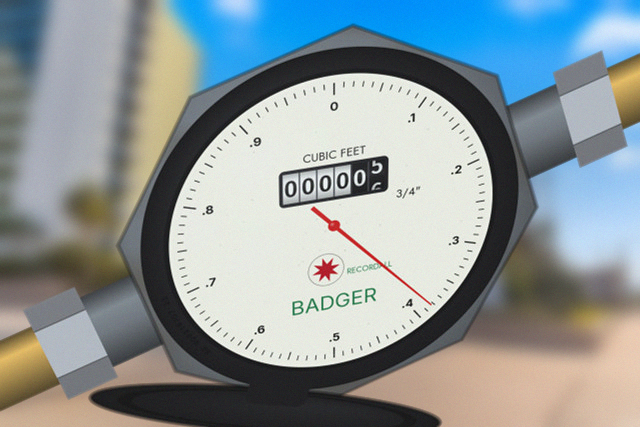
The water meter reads 5.38; ft³
